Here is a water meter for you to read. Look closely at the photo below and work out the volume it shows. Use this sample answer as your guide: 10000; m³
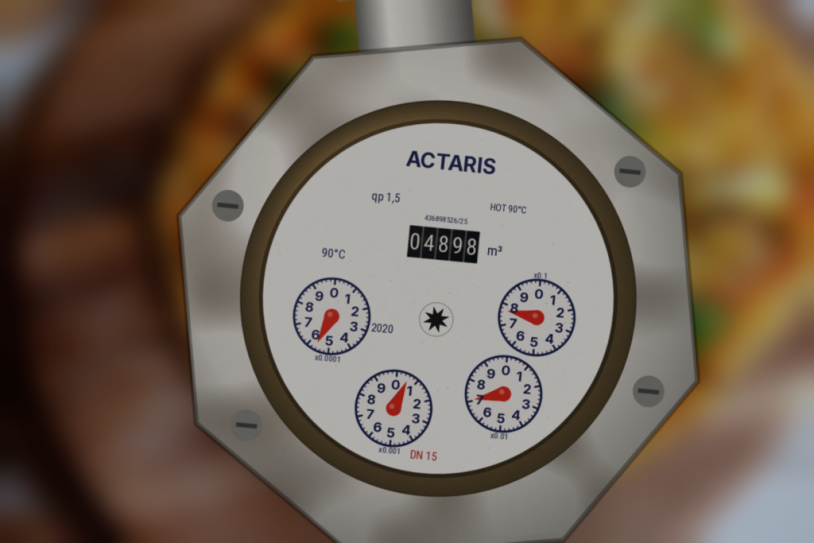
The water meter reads 4898.7705; m³
